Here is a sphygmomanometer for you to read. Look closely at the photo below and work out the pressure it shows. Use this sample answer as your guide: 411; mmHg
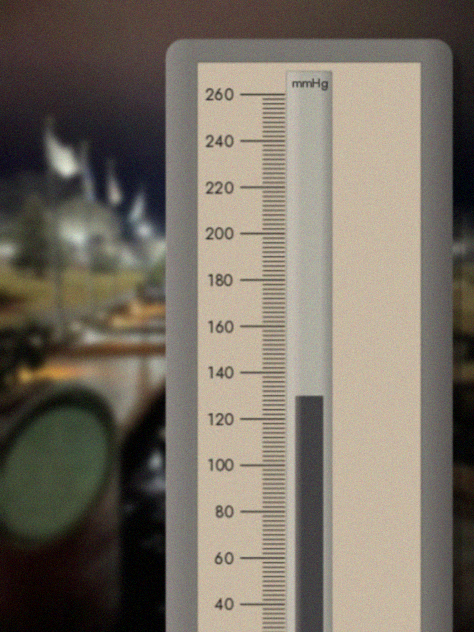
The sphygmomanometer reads 130; mmHg
